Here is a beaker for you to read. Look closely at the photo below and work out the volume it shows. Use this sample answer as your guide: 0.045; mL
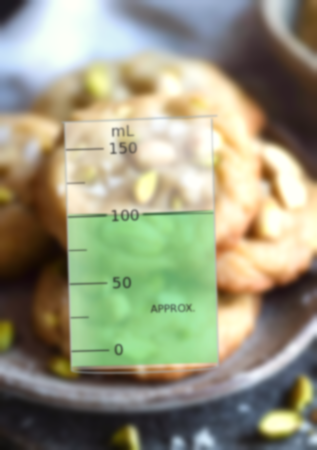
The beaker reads 100; mL
